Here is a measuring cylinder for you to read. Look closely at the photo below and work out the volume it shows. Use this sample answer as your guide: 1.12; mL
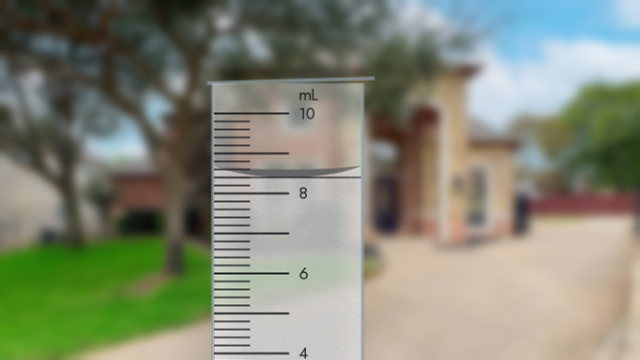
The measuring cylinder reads 8.4; mL
